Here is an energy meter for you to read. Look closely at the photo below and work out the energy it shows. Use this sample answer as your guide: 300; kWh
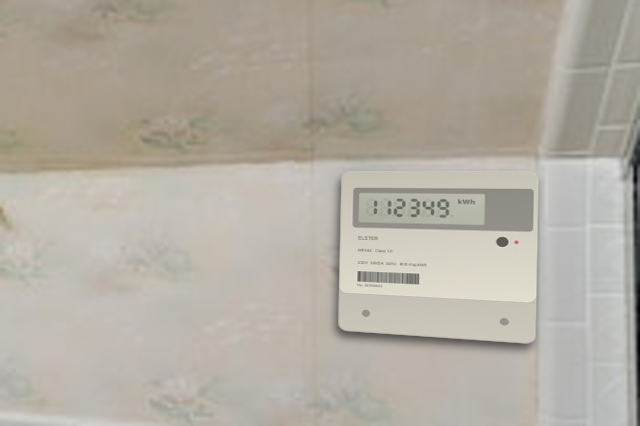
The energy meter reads 112349; kWh
